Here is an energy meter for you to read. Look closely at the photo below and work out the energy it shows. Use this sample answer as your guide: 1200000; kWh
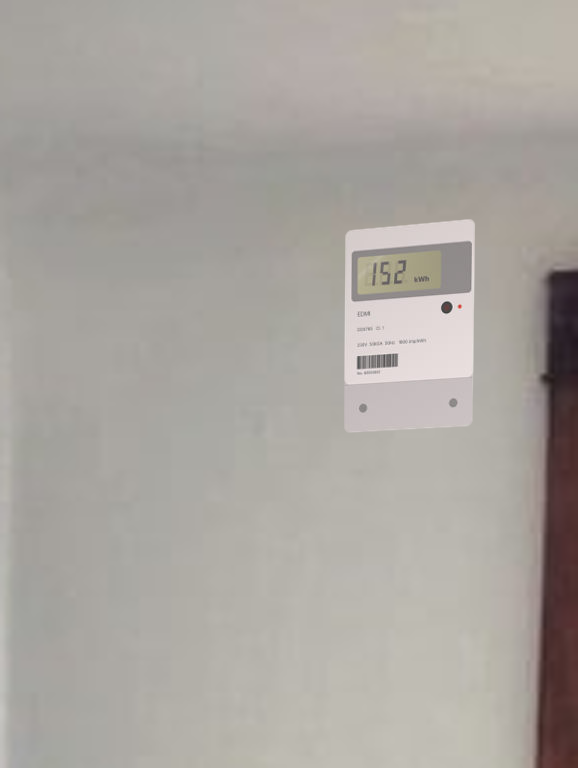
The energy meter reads 152; kWh
